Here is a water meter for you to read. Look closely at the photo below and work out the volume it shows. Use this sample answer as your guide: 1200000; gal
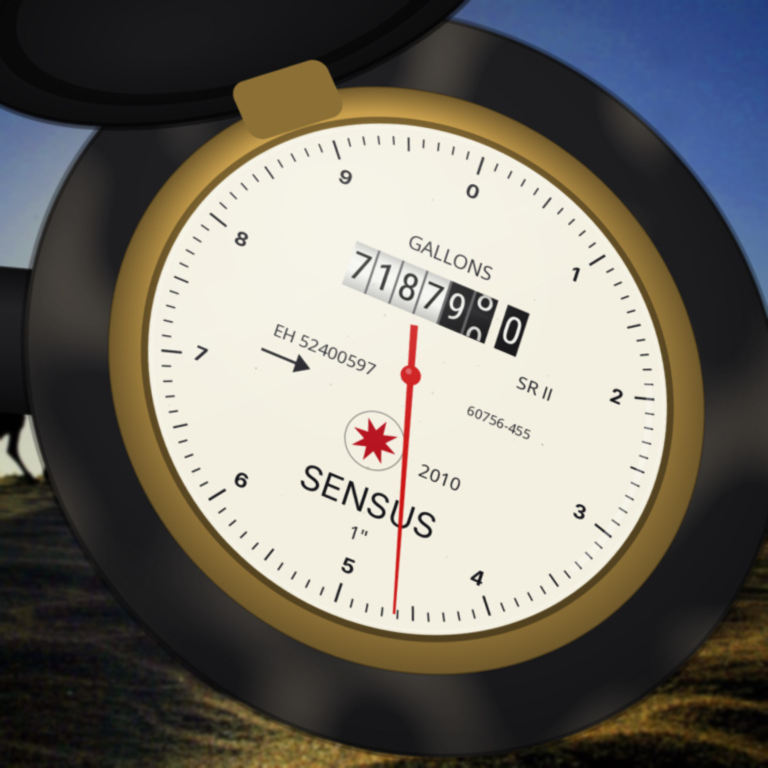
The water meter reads 7187984.6; gal
